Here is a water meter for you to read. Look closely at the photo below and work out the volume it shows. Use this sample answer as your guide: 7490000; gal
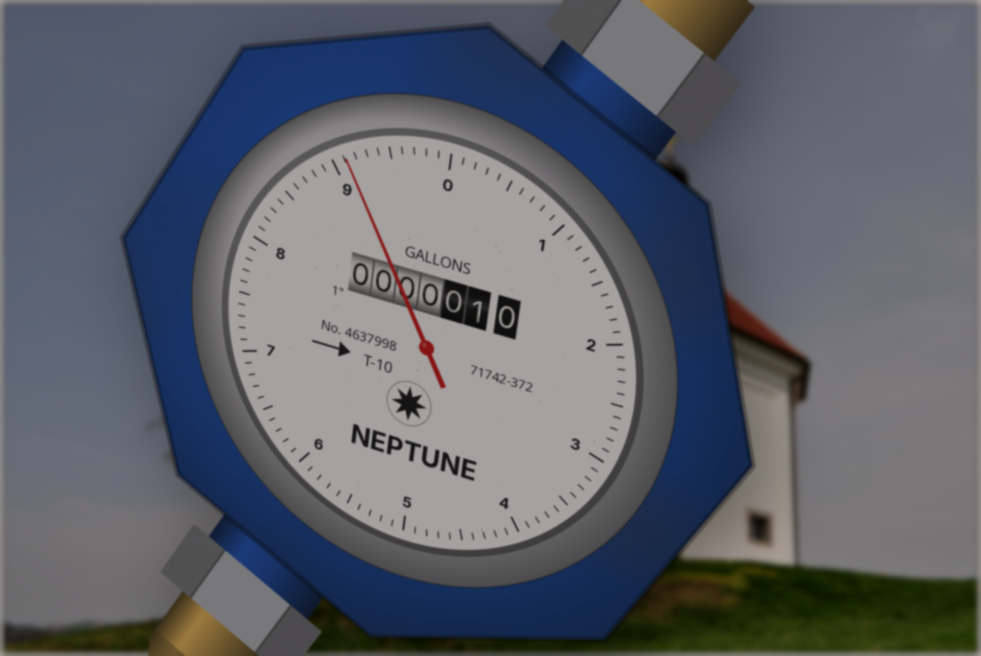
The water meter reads 9.1; gal
